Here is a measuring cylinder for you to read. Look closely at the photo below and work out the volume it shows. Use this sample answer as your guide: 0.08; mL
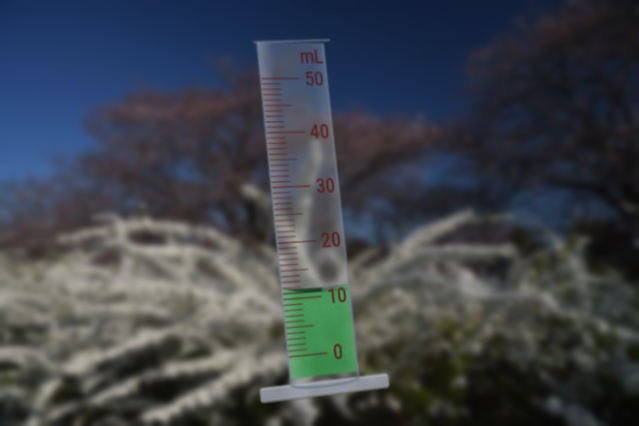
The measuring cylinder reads 11; mL
